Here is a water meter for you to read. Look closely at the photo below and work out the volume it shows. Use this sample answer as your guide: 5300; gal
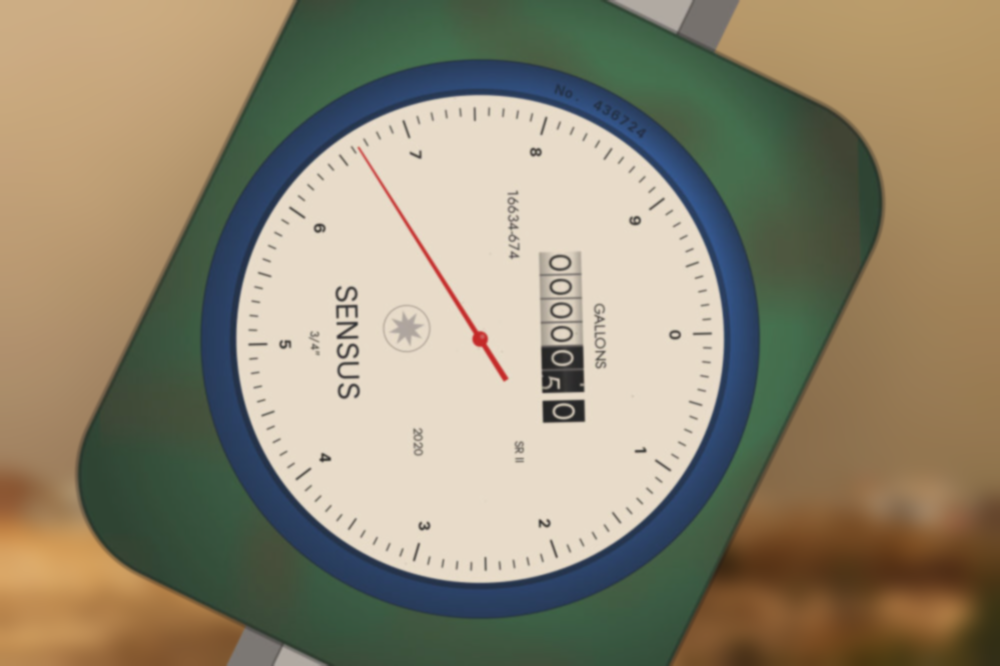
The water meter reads 46.6; gal
